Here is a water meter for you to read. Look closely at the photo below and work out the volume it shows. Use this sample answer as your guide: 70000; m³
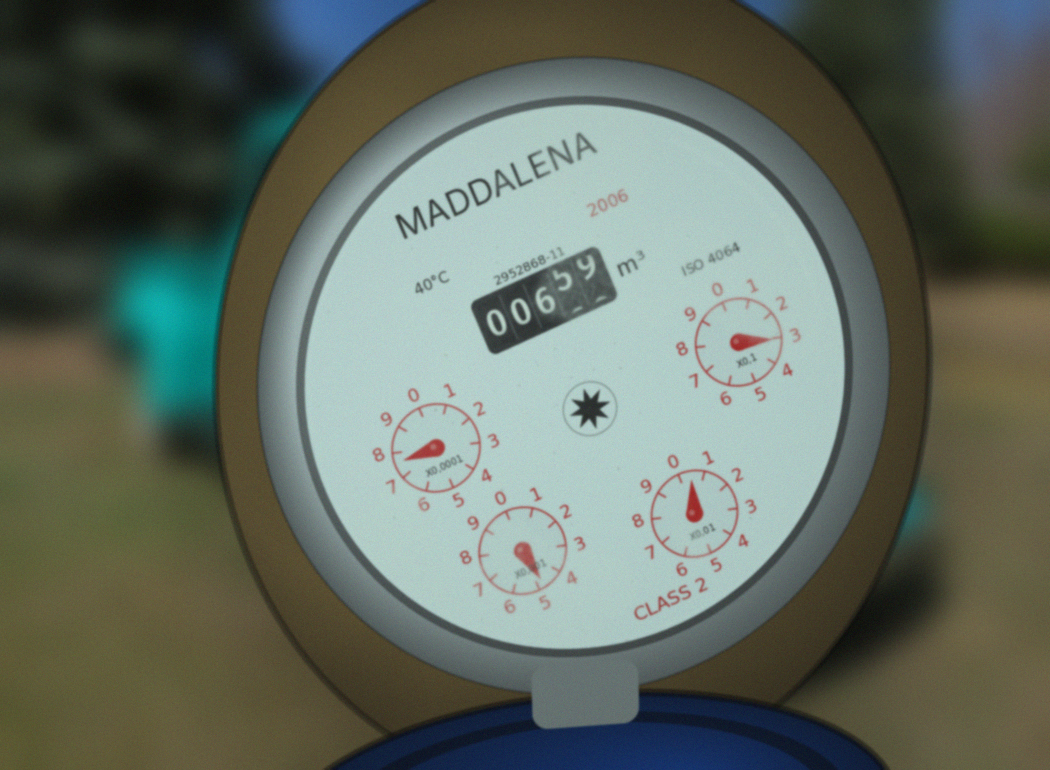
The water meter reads 659.3047; m³
